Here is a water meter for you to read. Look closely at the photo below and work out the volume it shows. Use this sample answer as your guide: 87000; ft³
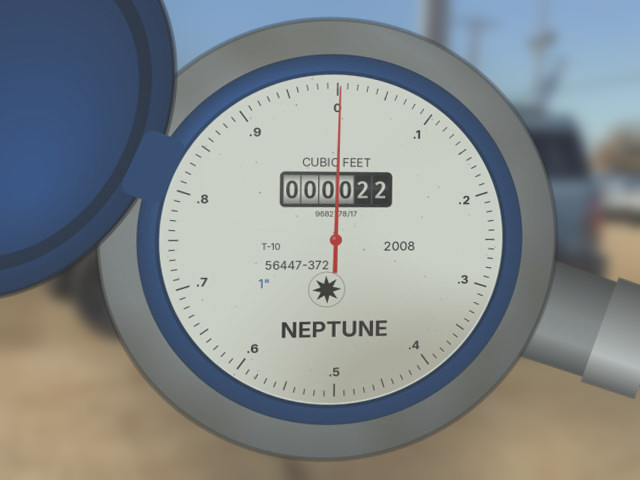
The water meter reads 22.00; ft³
